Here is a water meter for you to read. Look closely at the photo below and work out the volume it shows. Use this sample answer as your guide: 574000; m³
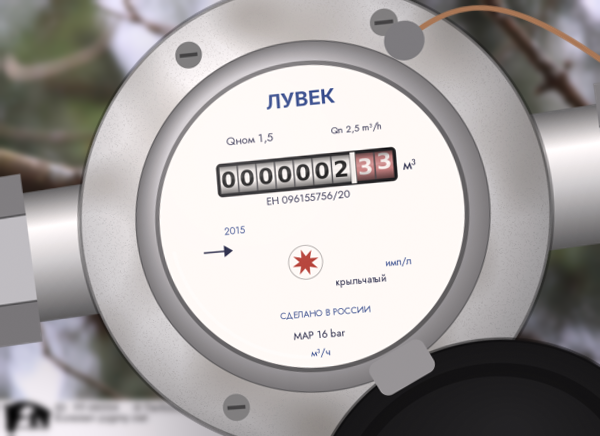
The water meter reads 2.33; m³
